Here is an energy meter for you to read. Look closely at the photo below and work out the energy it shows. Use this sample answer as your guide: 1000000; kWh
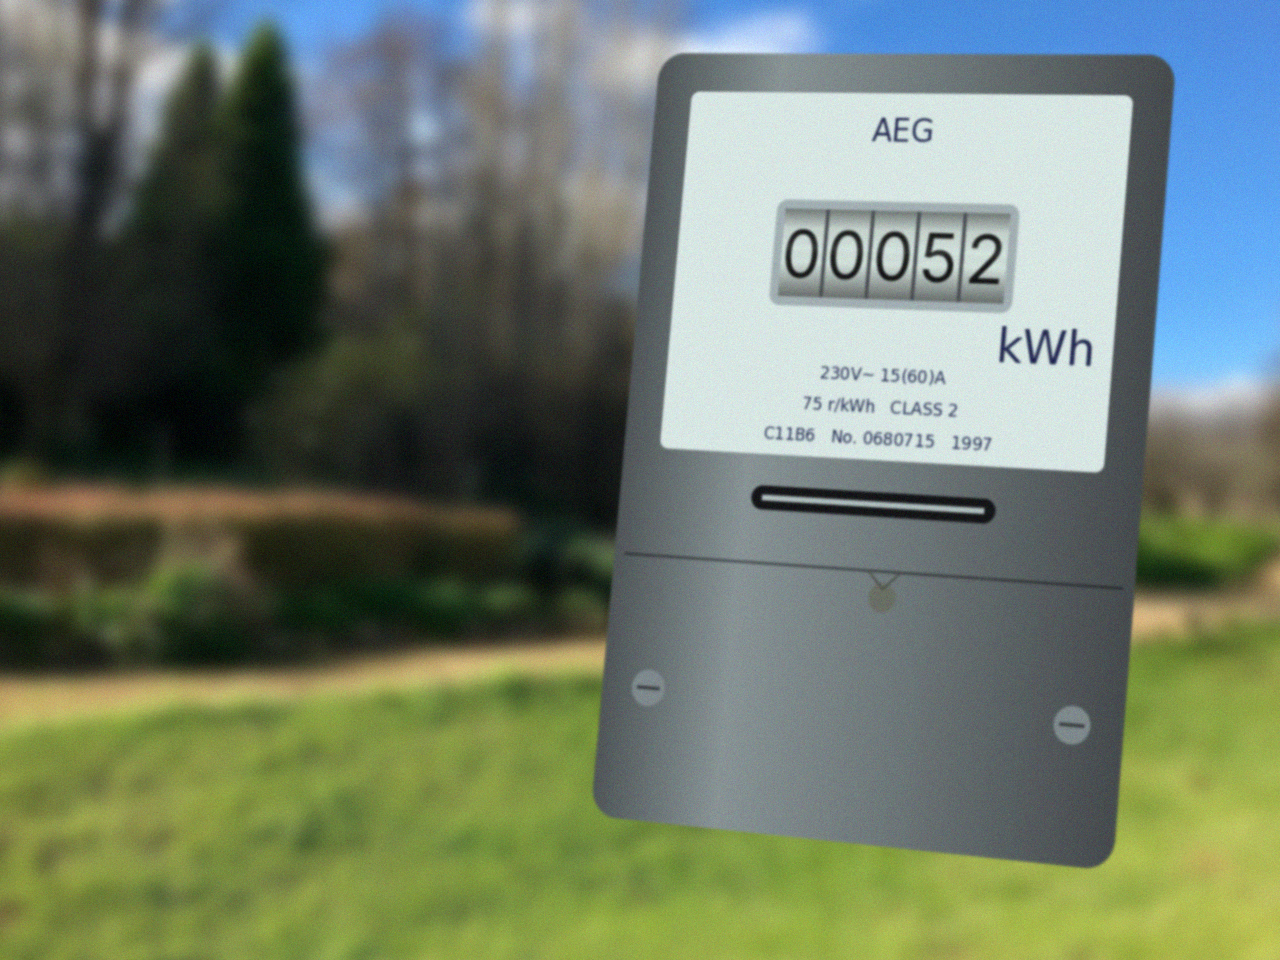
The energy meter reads 52; kWh
